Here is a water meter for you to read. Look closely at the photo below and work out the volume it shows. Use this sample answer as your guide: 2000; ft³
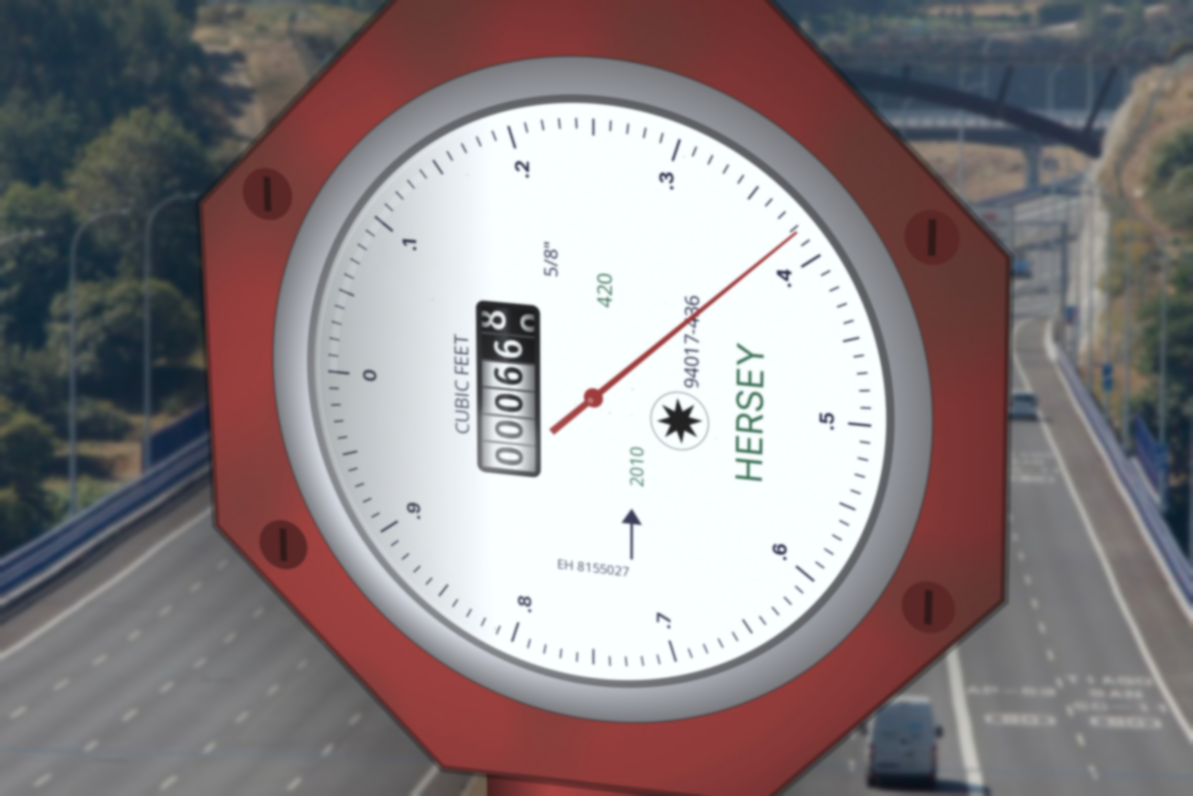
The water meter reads 668.38; ft³
